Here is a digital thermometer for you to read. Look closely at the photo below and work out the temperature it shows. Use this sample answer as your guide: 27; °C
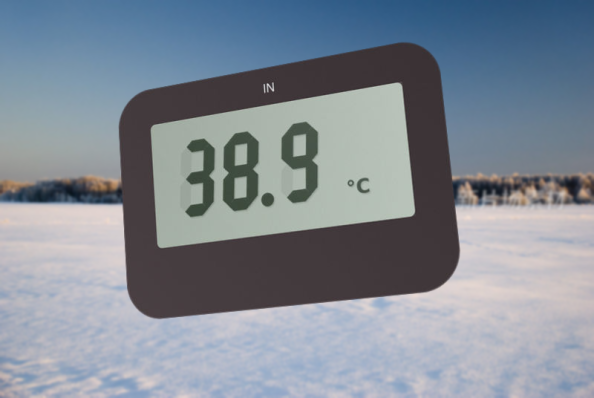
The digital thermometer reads 38.9; °C
